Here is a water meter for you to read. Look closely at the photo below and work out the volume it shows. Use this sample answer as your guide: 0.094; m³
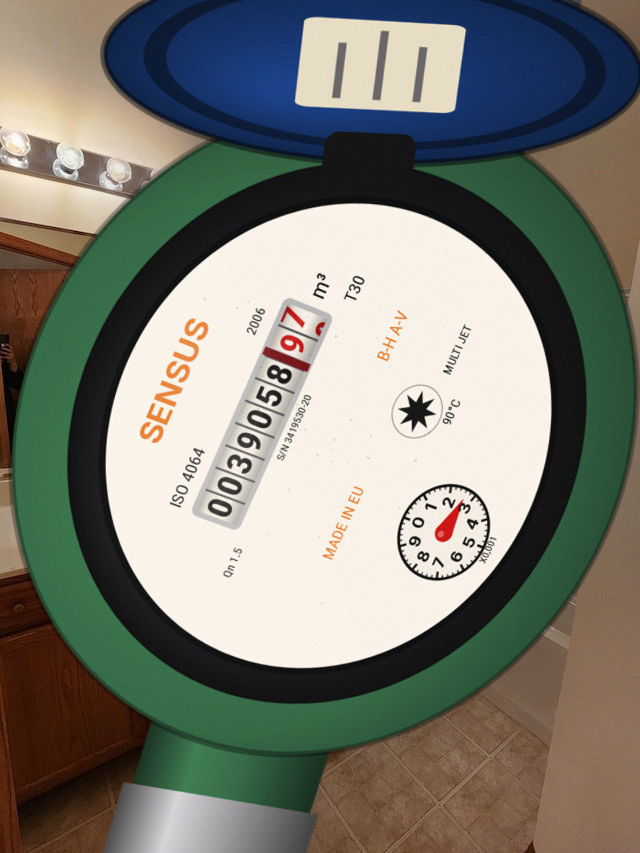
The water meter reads 39058.972; m³
